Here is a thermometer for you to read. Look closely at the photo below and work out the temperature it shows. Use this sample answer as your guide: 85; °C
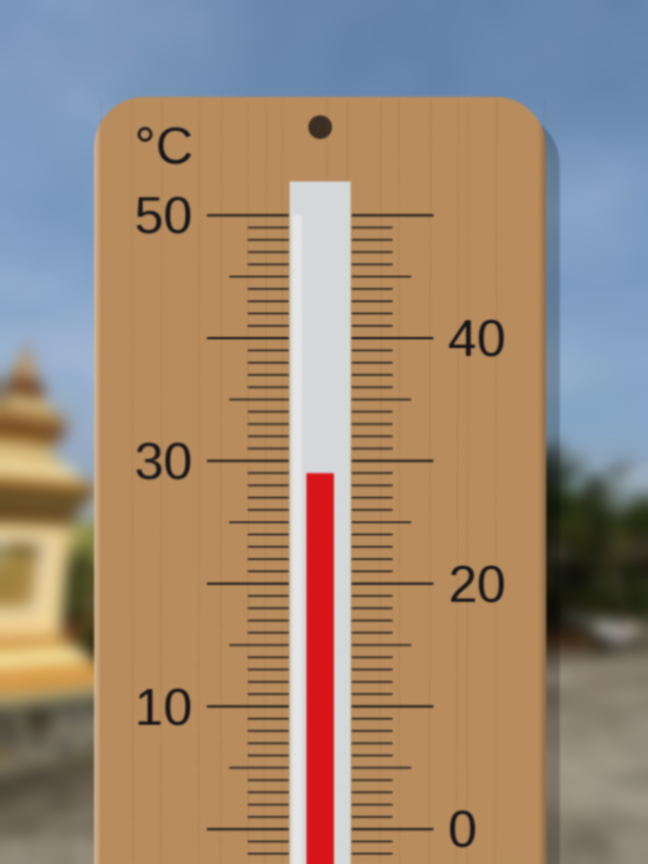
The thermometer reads 29; °C
